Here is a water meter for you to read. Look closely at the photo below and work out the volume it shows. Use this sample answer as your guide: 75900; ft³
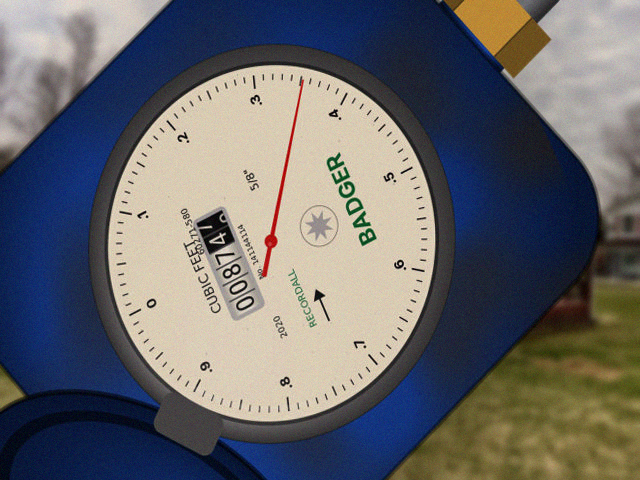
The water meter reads 8747.35; ft³
